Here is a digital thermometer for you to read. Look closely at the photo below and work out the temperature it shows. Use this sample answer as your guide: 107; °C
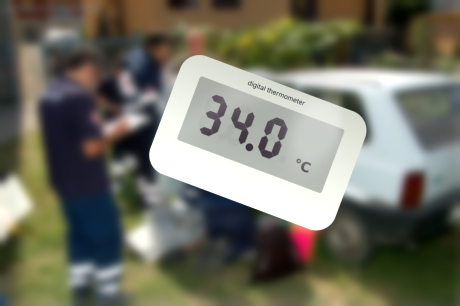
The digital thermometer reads 34.0; °C
